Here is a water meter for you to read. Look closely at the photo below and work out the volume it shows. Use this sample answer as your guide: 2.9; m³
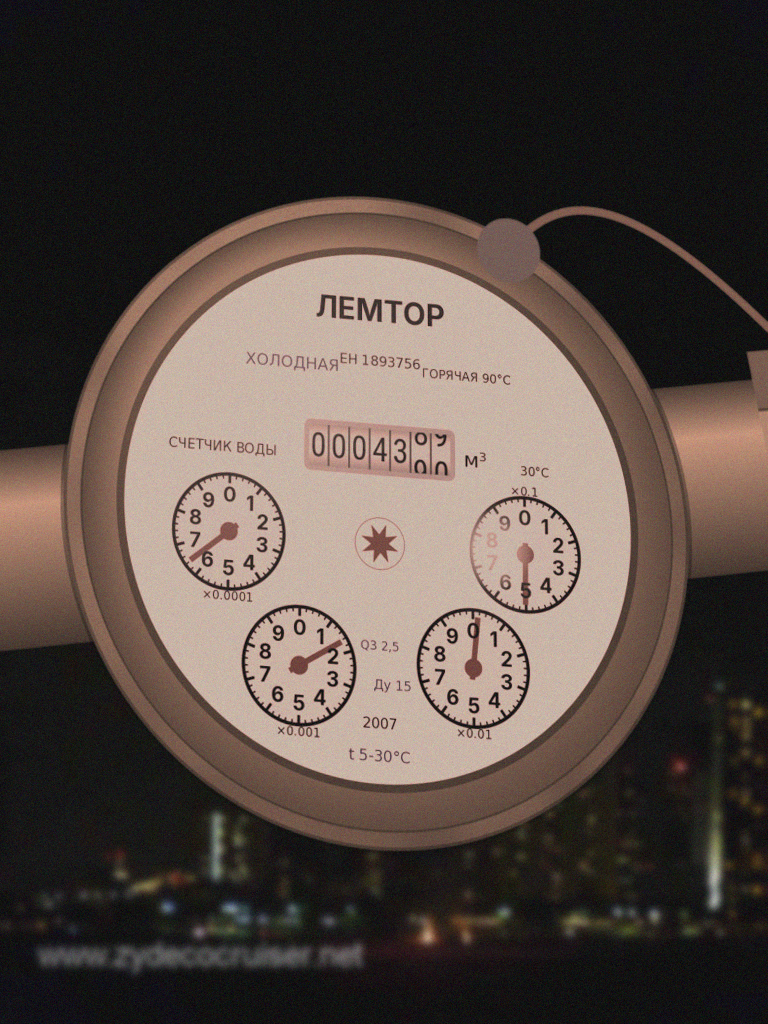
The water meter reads 4389.5016; m³
